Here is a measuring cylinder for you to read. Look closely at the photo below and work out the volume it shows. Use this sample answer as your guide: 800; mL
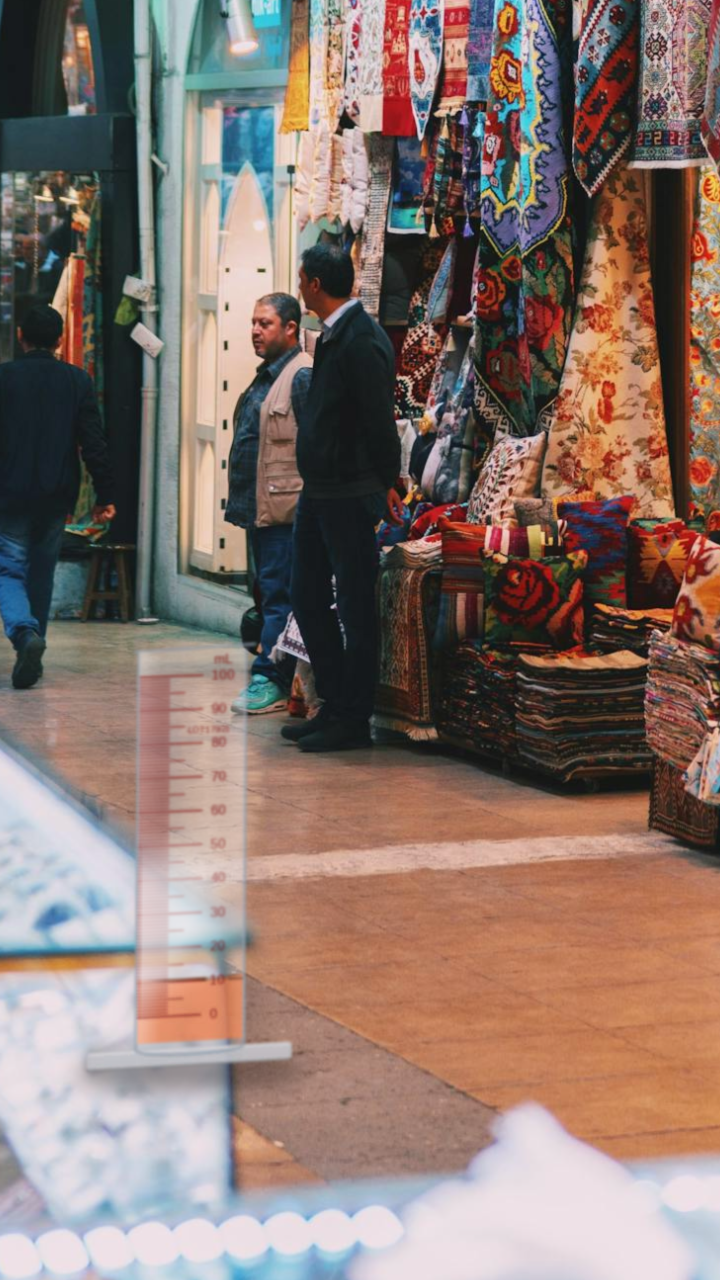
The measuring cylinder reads 10; mL
